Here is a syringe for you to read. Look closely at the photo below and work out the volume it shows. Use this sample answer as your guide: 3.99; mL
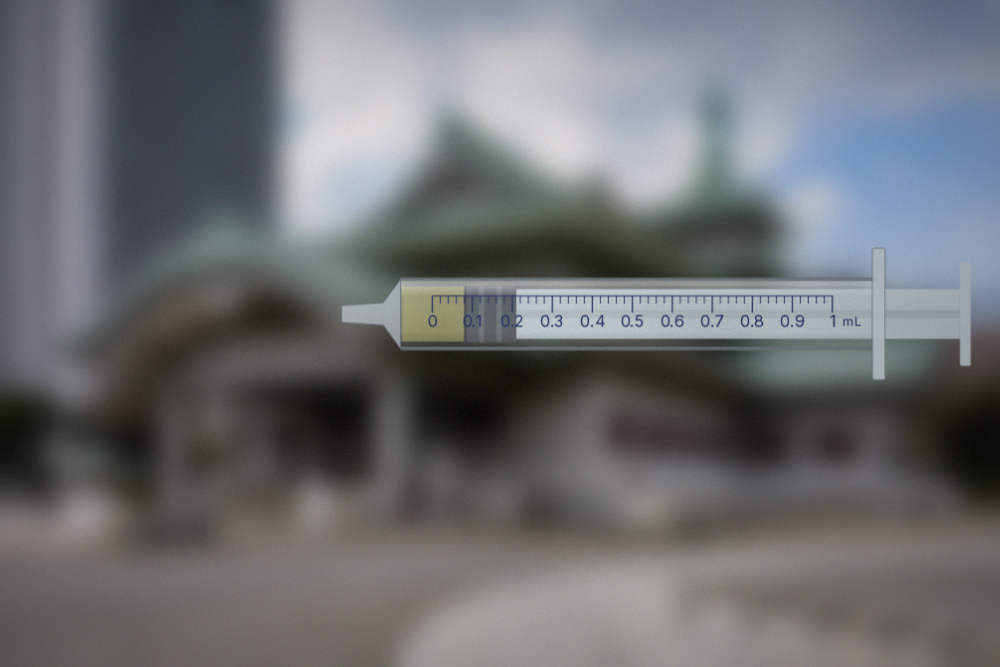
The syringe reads 0.08; mL
